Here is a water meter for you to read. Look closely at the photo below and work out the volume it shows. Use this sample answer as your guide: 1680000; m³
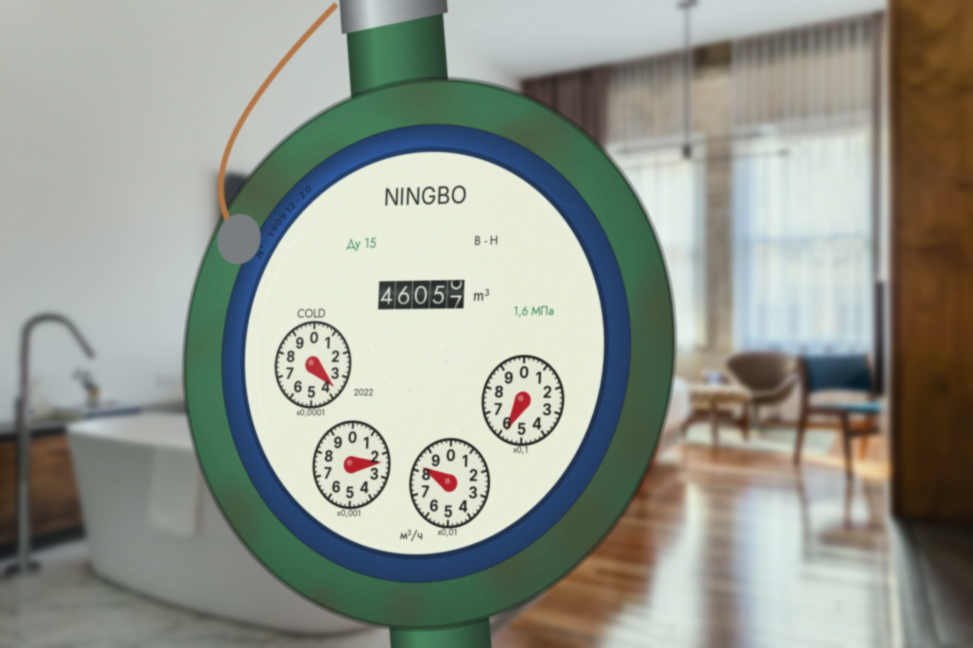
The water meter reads 46056.5823; m³
